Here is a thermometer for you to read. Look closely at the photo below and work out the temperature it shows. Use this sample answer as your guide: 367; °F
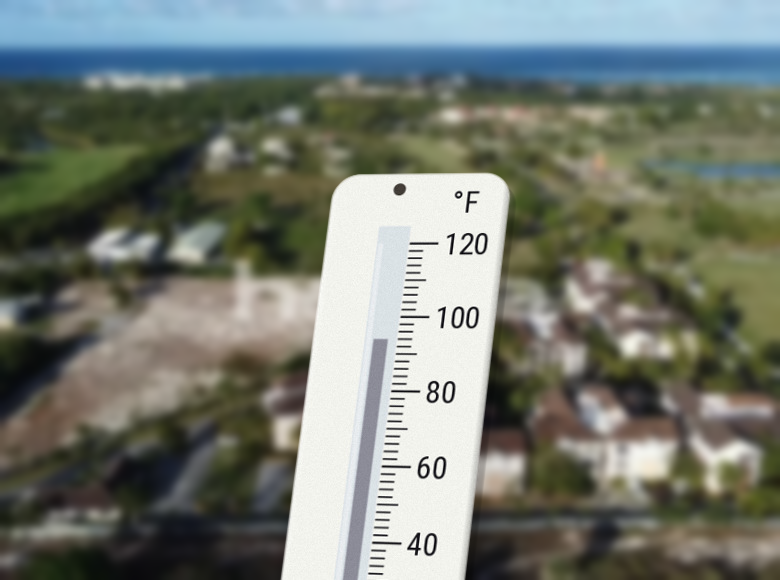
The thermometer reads 94; °F
